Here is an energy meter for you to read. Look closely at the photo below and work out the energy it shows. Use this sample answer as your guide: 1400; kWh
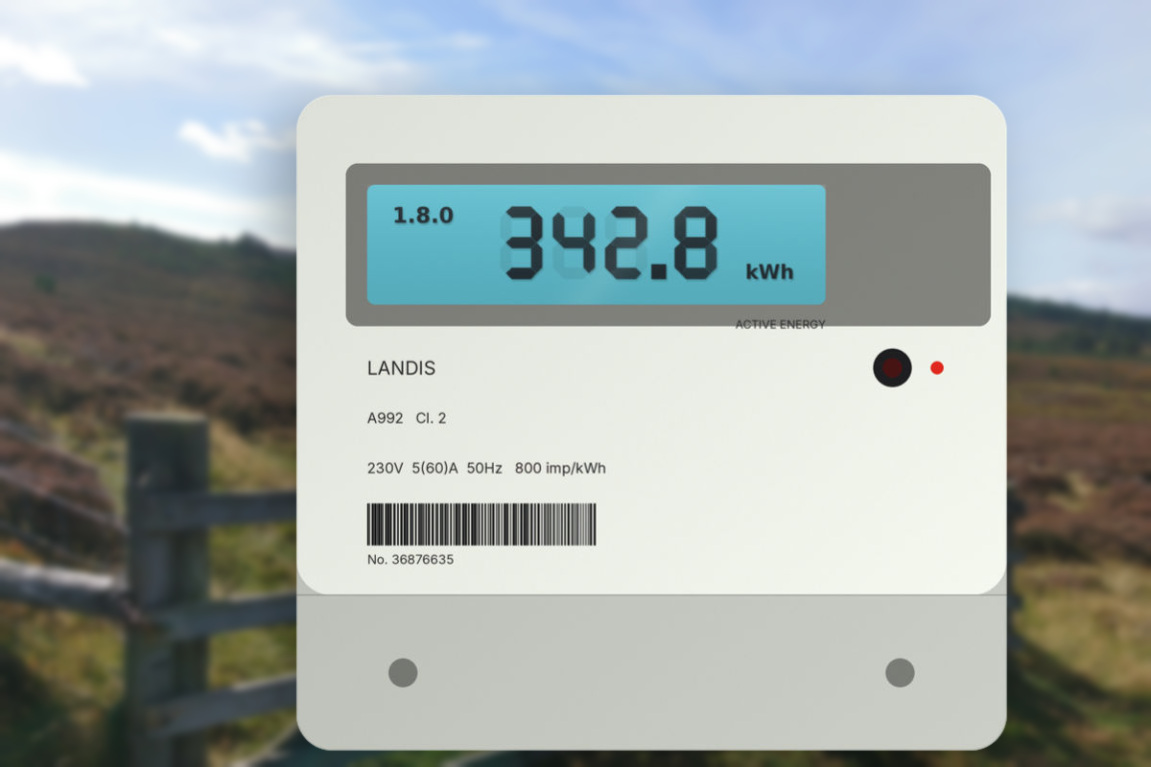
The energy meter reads 342.8; kWh
